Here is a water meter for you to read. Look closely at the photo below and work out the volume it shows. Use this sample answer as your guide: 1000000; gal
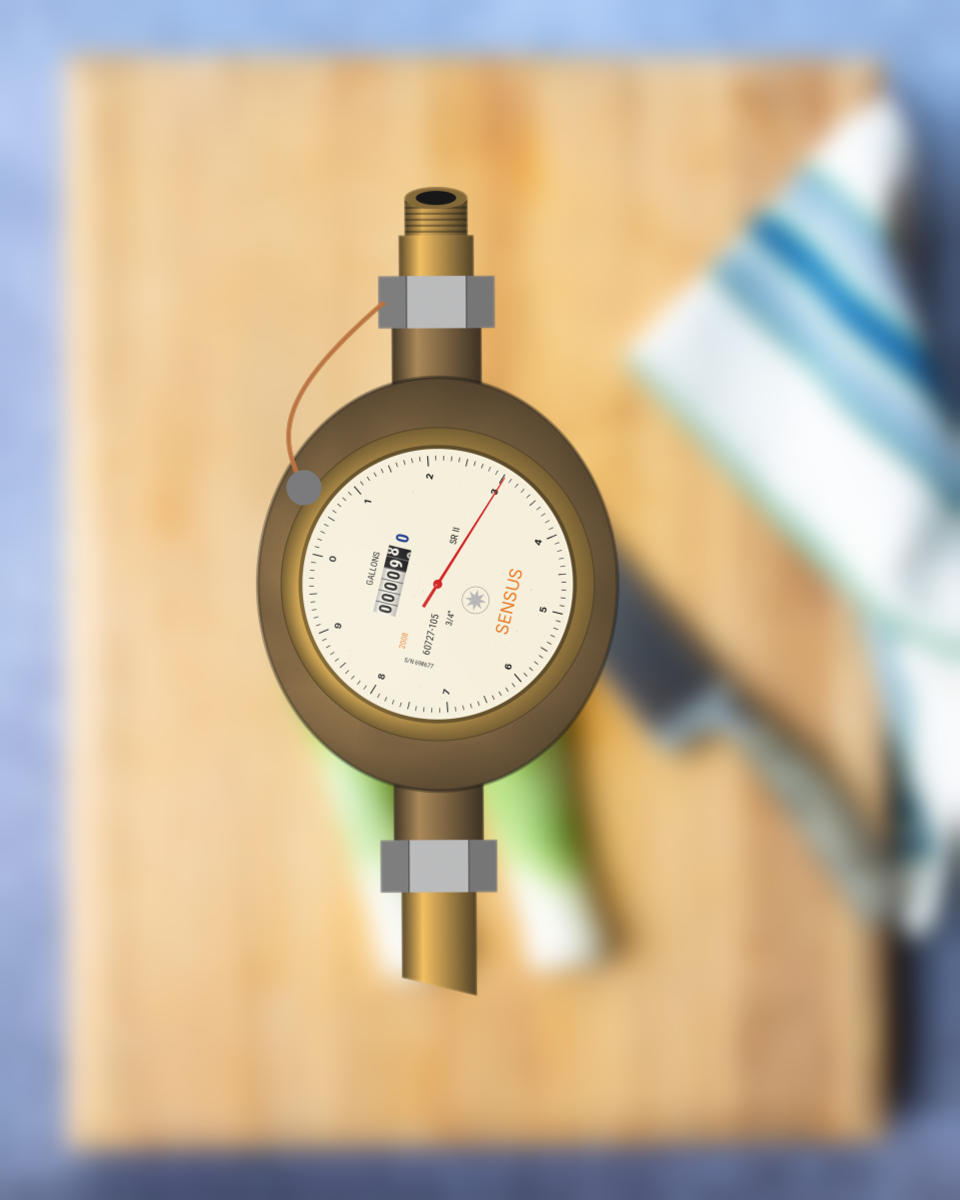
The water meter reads 983.0; gal
